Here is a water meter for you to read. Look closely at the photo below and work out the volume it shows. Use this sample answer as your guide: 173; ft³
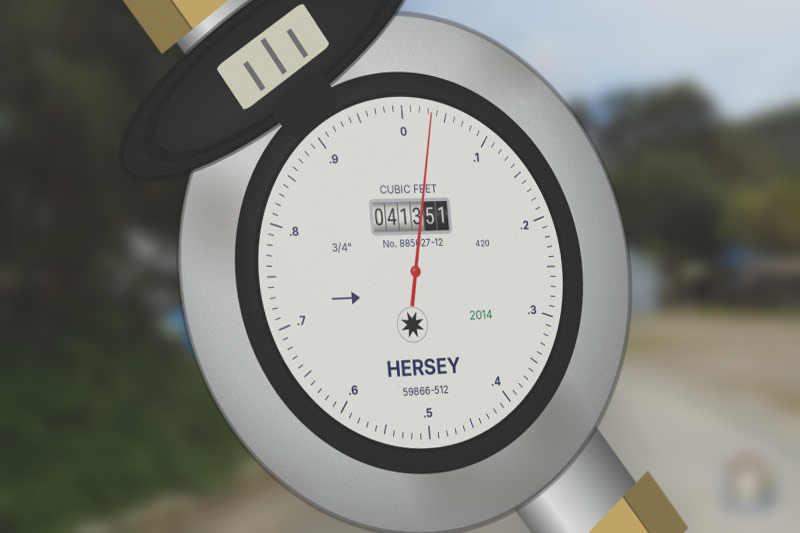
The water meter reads 41351.03; ft³
